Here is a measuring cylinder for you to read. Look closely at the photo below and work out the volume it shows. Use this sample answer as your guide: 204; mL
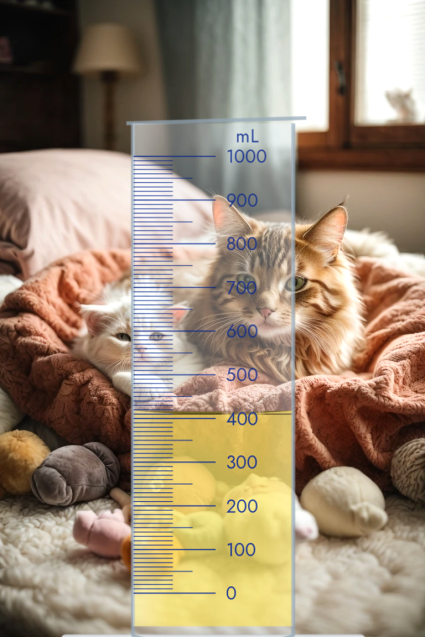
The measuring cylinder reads 410; mL
